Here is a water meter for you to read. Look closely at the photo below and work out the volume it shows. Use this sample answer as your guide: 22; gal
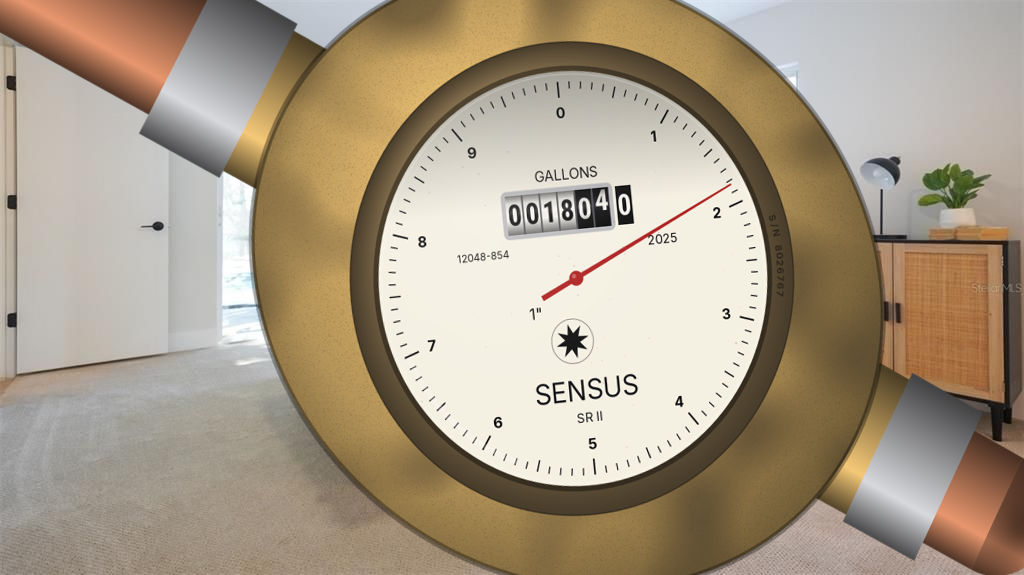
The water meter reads 18041.8; gal
